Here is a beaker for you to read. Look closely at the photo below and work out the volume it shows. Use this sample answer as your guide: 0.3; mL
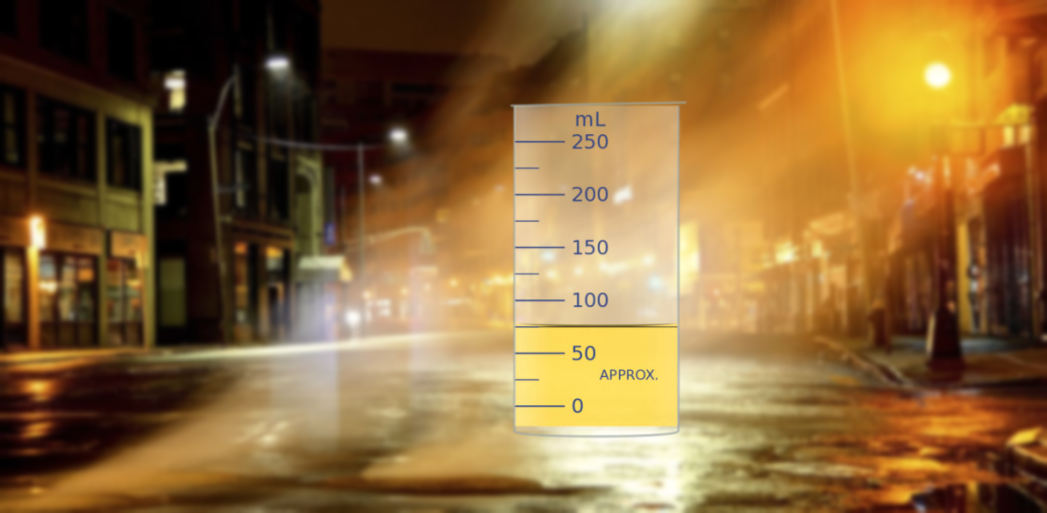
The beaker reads 75; mL
